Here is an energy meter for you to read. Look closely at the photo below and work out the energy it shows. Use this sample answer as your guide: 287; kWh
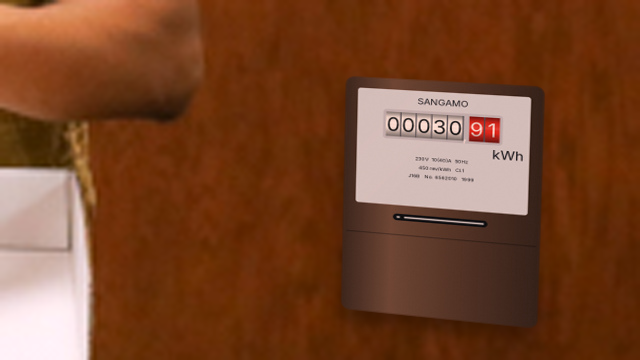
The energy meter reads 30.91; kWh
